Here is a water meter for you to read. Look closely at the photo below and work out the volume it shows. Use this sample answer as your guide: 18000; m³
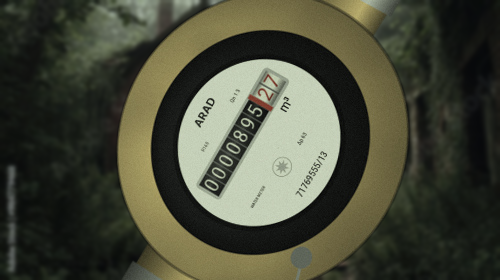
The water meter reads 895.27; m³
